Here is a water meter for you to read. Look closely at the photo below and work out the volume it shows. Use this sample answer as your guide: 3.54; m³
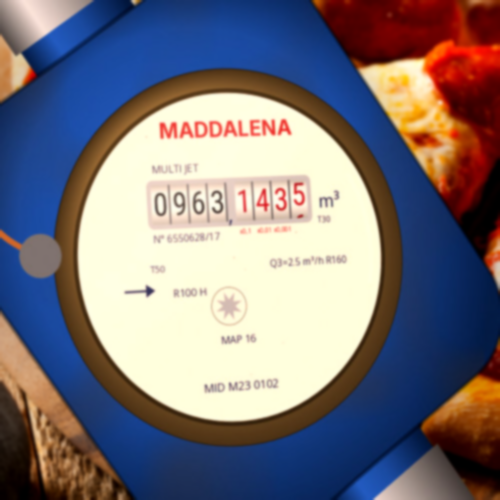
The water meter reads 963.1435; m³
